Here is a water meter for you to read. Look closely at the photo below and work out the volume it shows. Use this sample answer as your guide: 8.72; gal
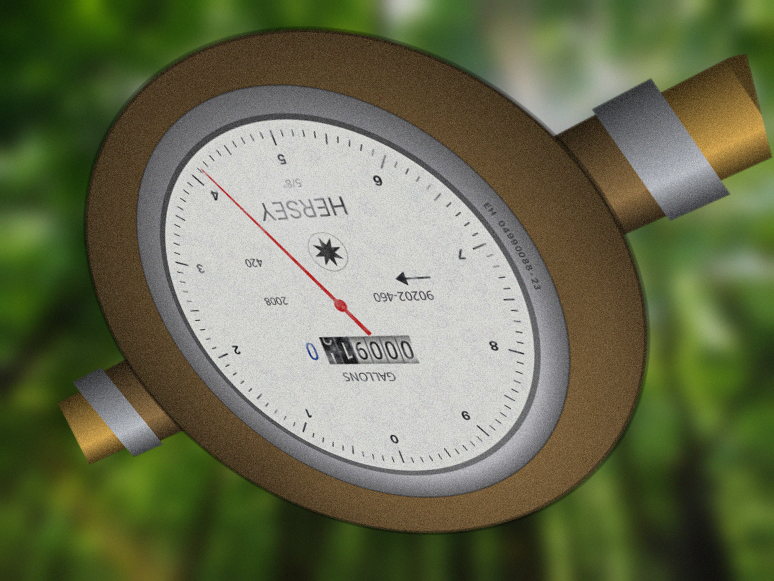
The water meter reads 9114.1; gal
